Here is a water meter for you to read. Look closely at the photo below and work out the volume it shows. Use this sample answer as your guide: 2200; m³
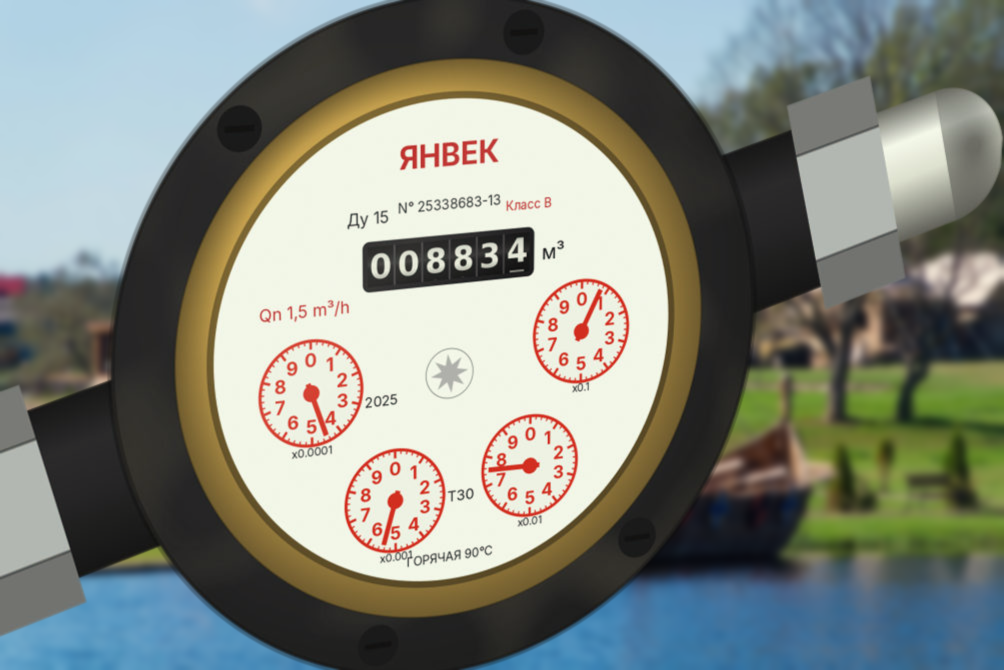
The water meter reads 8834.0754; m³
